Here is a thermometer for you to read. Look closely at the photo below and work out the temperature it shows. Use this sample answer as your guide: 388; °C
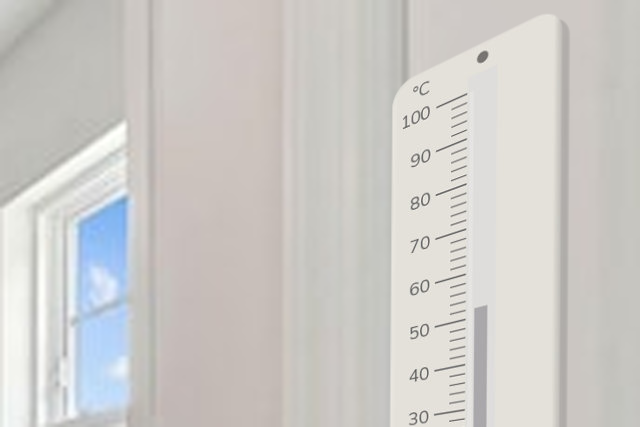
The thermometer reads 52; °C
